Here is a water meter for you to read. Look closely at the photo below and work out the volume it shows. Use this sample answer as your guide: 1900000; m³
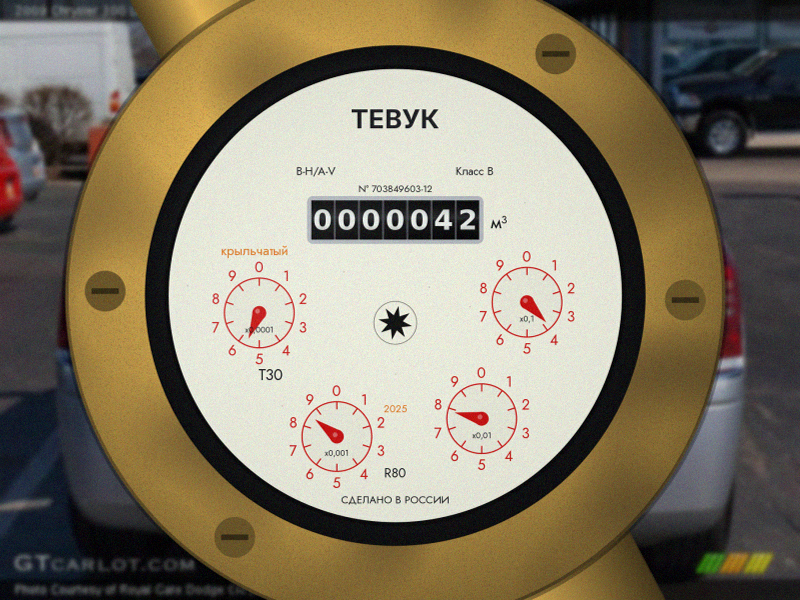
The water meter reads 42.3785; m³
